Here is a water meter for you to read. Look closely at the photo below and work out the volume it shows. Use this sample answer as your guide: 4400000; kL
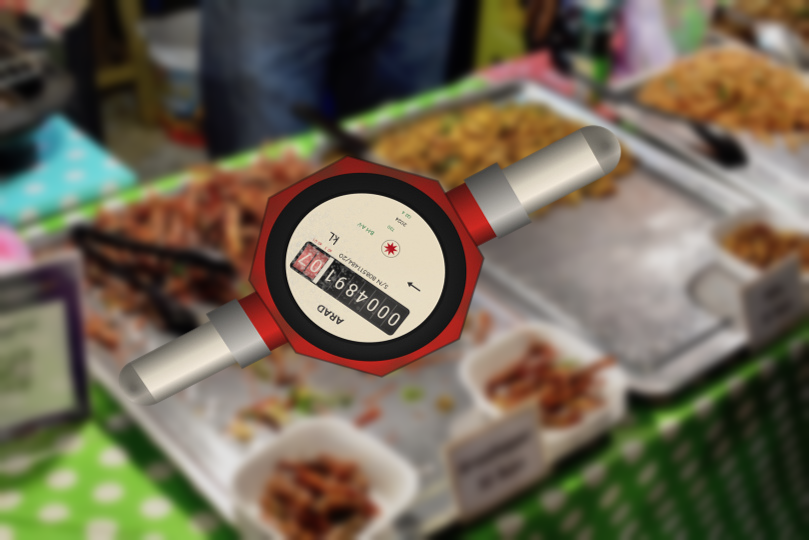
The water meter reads 4891.07; kL
